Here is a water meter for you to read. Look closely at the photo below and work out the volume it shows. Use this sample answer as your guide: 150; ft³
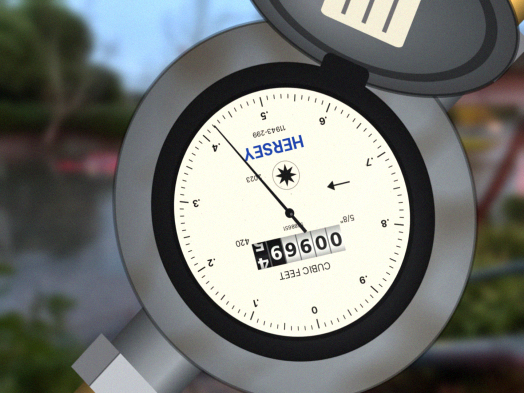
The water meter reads 9694.42; ft³
